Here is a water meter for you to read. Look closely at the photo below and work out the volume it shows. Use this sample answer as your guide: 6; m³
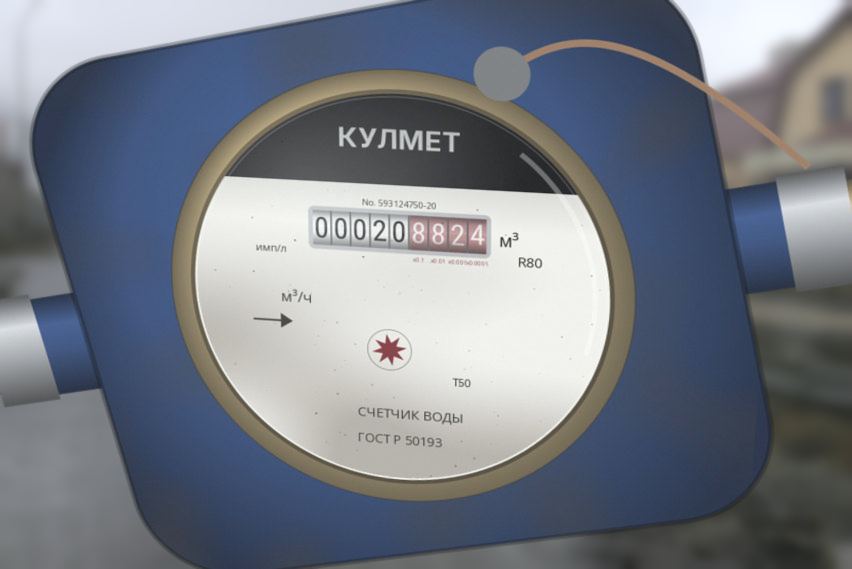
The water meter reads 20.8824; m³
